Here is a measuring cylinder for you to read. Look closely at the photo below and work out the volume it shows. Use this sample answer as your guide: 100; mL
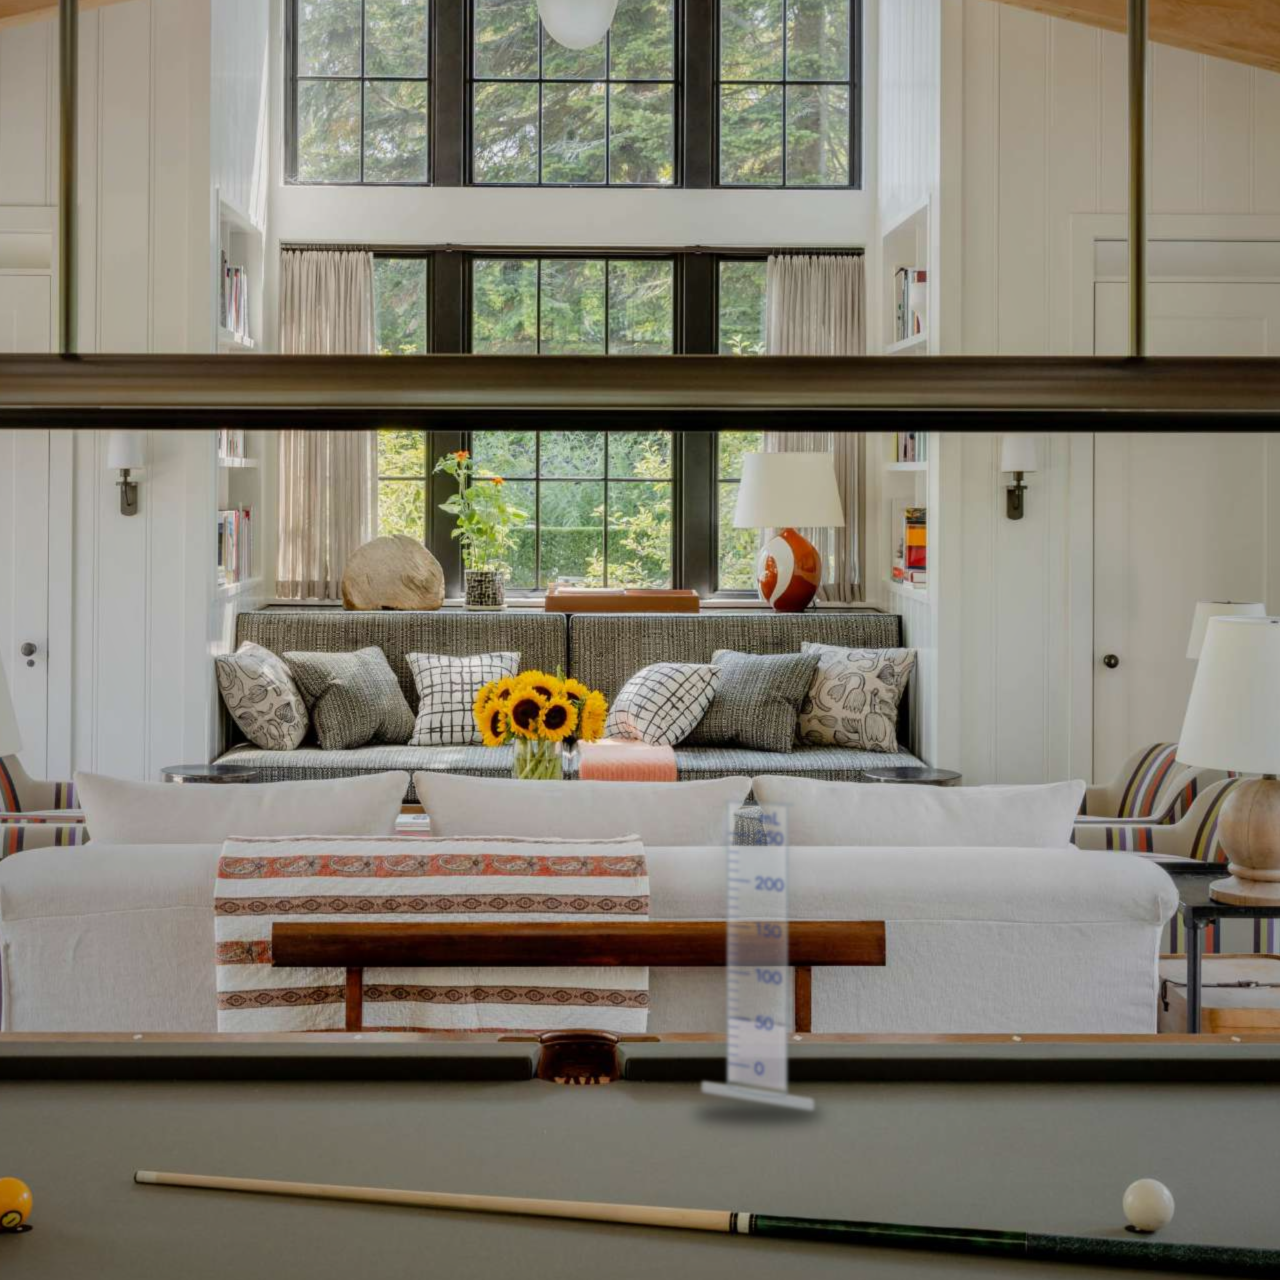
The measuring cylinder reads 50; mL
